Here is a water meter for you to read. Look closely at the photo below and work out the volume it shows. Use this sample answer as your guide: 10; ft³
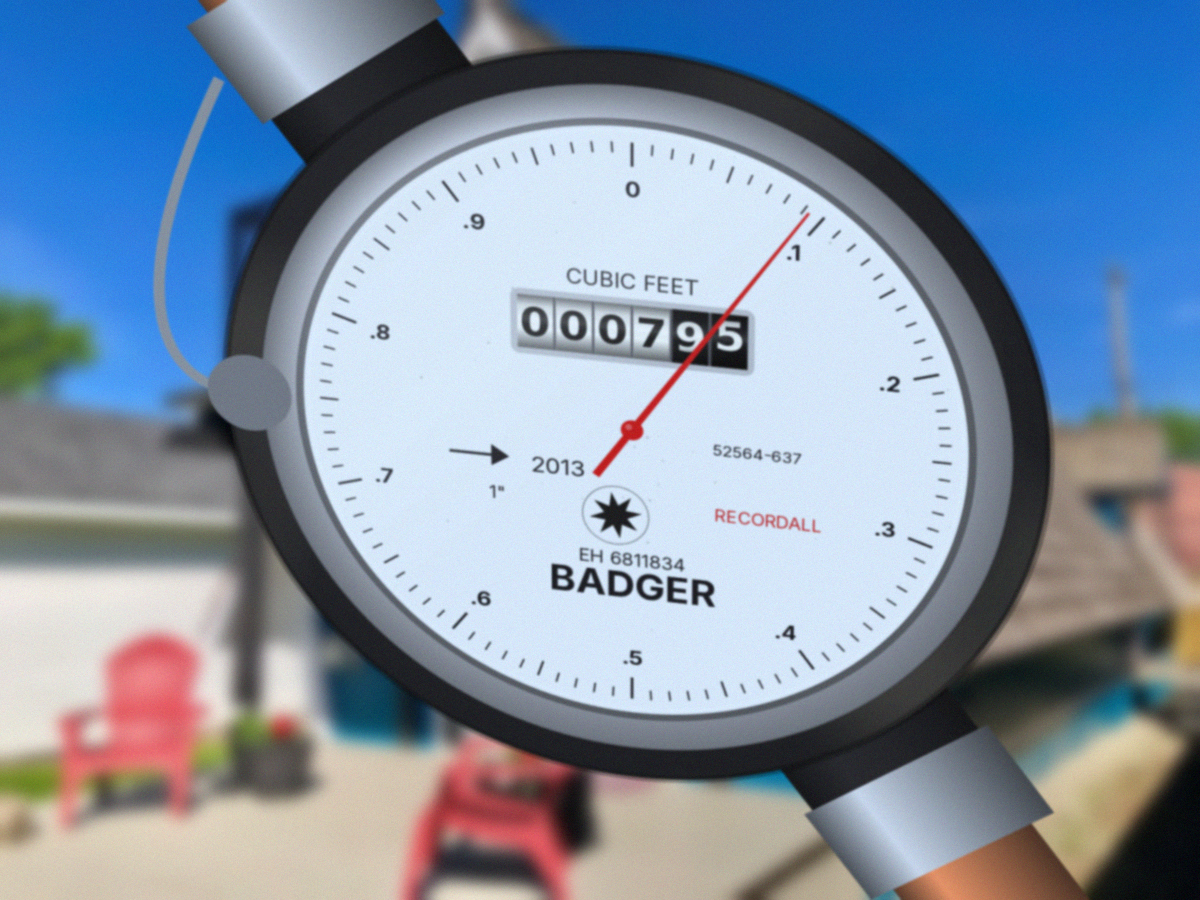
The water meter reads 795.09; ft³
